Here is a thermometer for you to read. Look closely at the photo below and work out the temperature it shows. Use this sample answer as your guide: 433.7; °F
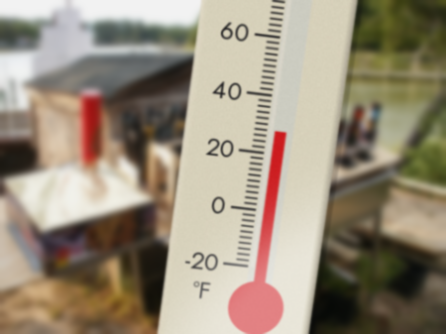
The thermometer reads 28; °F
